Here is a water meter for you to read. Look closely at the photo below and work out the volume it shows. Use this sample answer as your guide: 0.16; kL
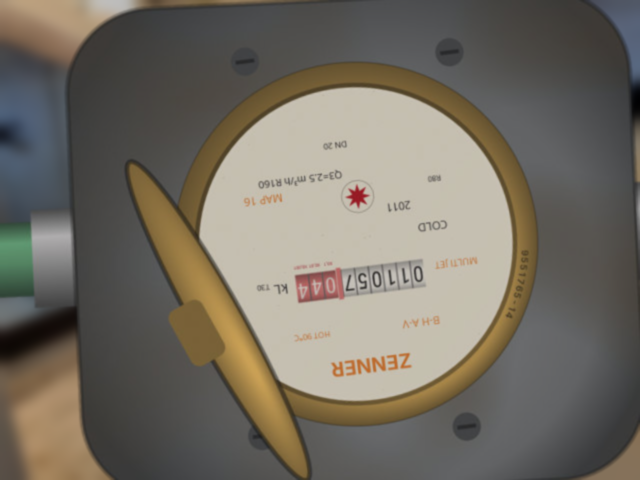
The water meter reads 11057.044; kL
